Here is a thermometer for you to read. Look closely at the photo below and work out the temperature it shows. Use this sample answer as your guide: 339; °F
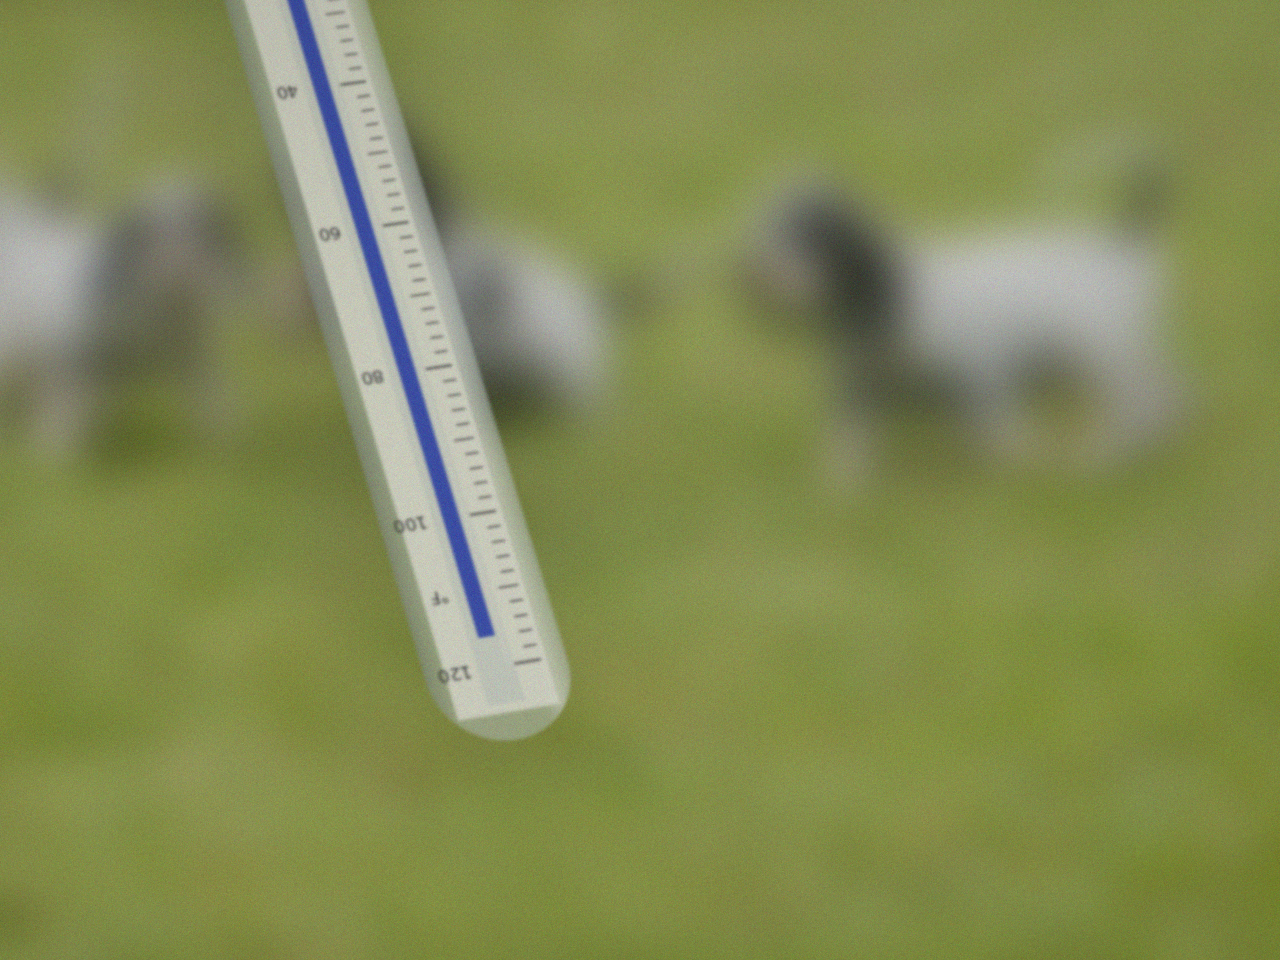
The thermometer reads 116; °F
